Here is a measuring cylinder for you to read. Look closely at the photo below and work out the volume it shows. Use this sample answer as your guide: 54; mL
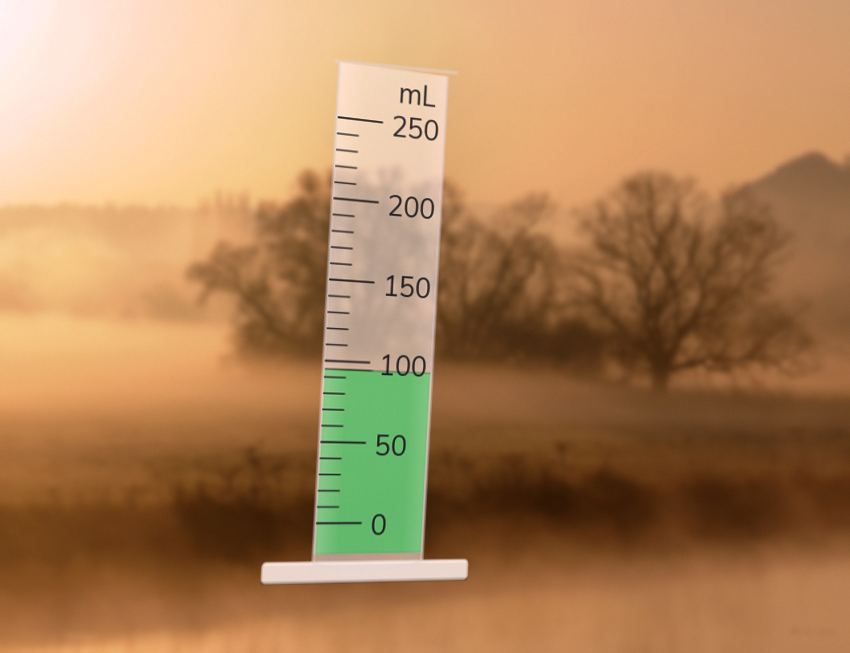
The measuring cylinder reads 95; mL
